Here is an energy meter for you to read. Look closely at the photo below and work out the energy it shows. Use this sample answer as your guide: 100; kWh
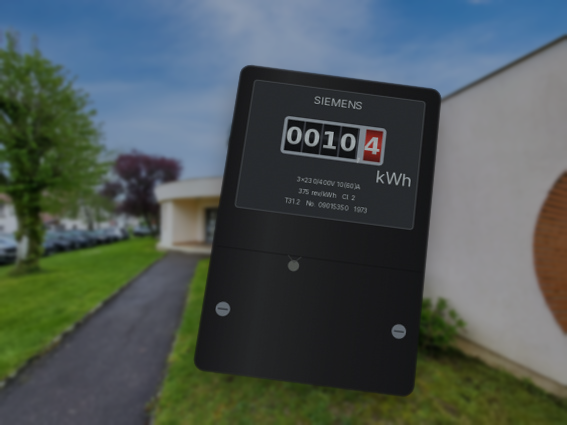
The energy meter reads 10.4; kWh
